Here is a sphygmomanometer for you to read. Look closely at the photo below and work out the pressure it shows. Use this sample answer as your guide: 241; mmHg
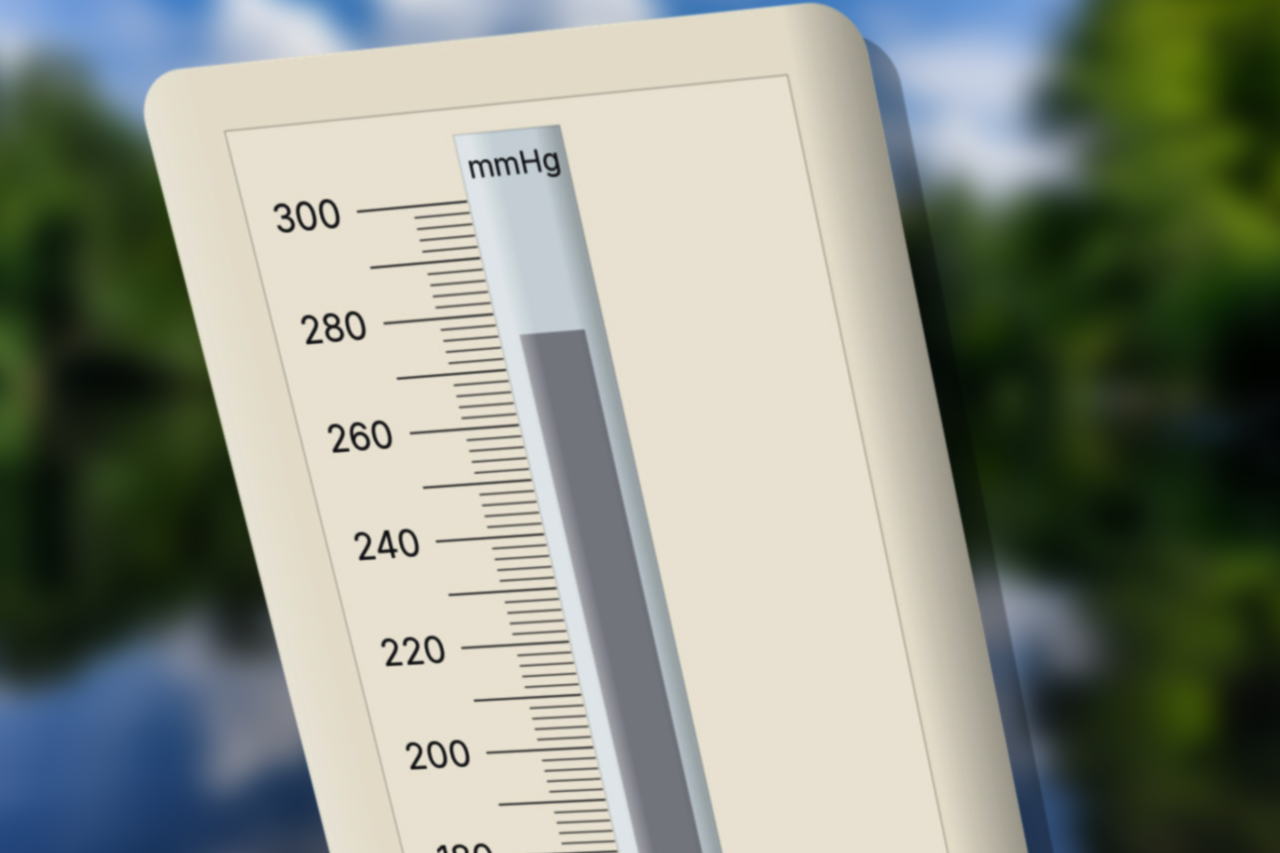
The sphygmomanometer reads 276; mmHg
